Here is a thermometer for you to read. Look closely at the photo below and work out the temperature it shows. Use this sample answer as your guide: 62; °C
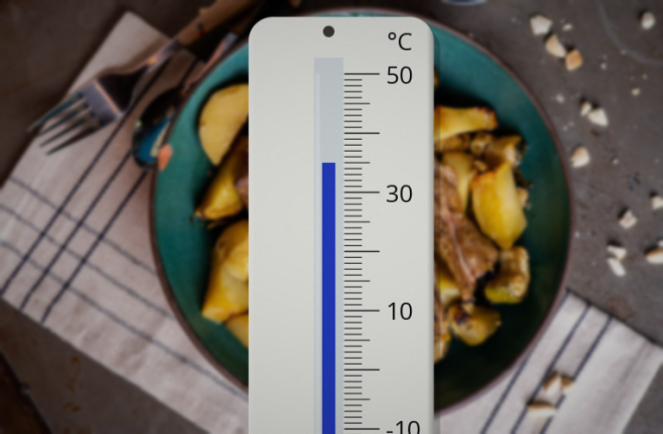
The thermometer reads 35; °C
